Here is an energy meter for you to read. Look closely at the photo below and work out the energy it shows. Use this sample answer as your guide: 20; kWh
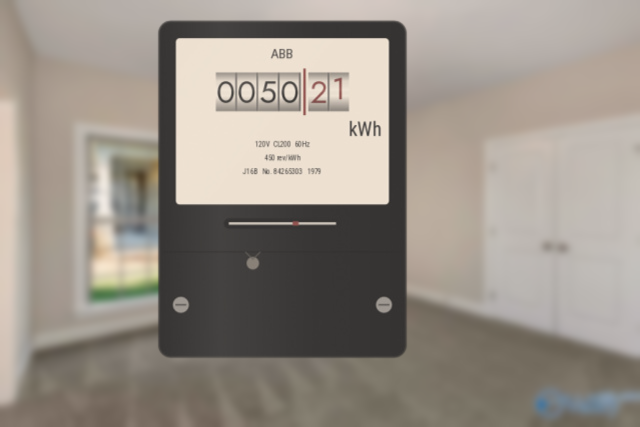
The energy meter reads 50.21; kWh
